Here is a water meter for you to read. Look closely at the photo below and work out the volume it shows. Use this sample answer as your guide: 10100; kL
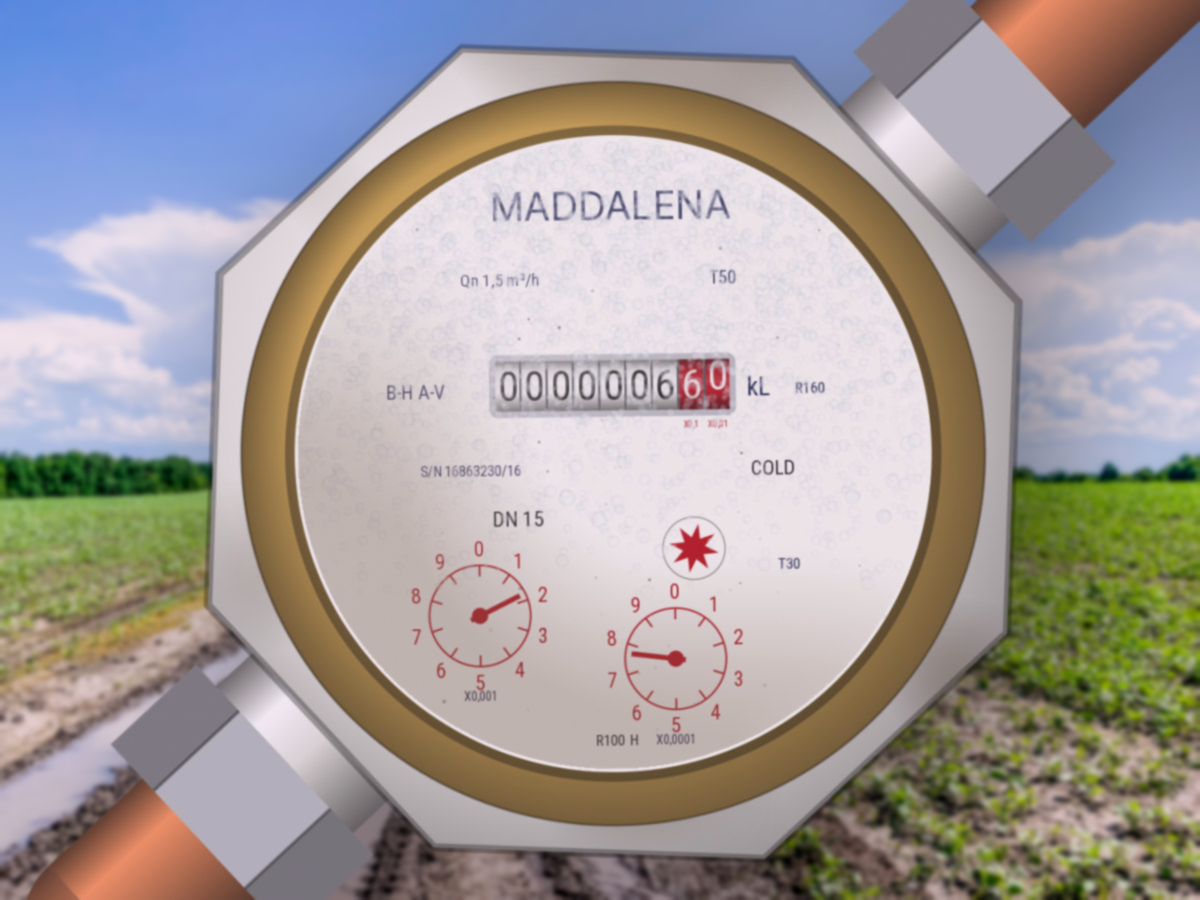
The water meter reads 6.6017; kL
